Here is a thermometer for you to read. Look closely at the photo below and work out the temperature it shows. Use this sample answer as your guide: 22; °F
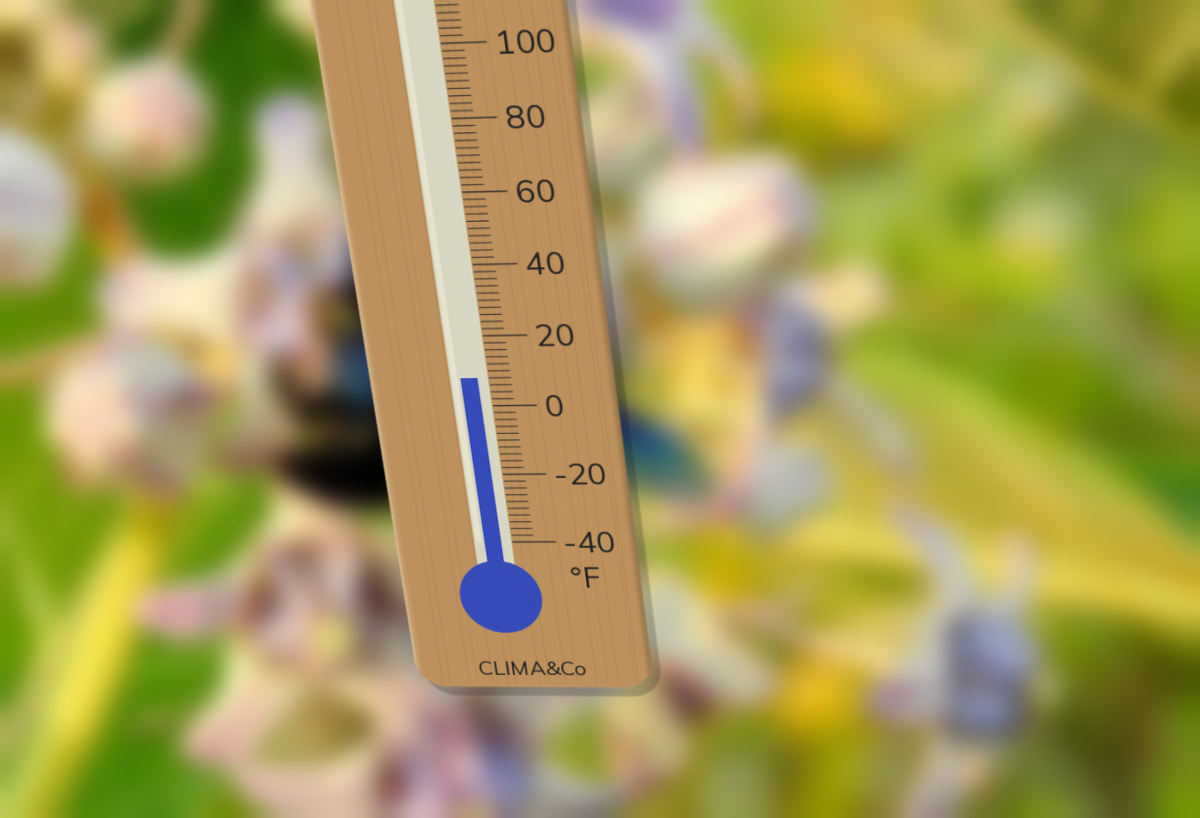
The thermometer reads 8; °F
